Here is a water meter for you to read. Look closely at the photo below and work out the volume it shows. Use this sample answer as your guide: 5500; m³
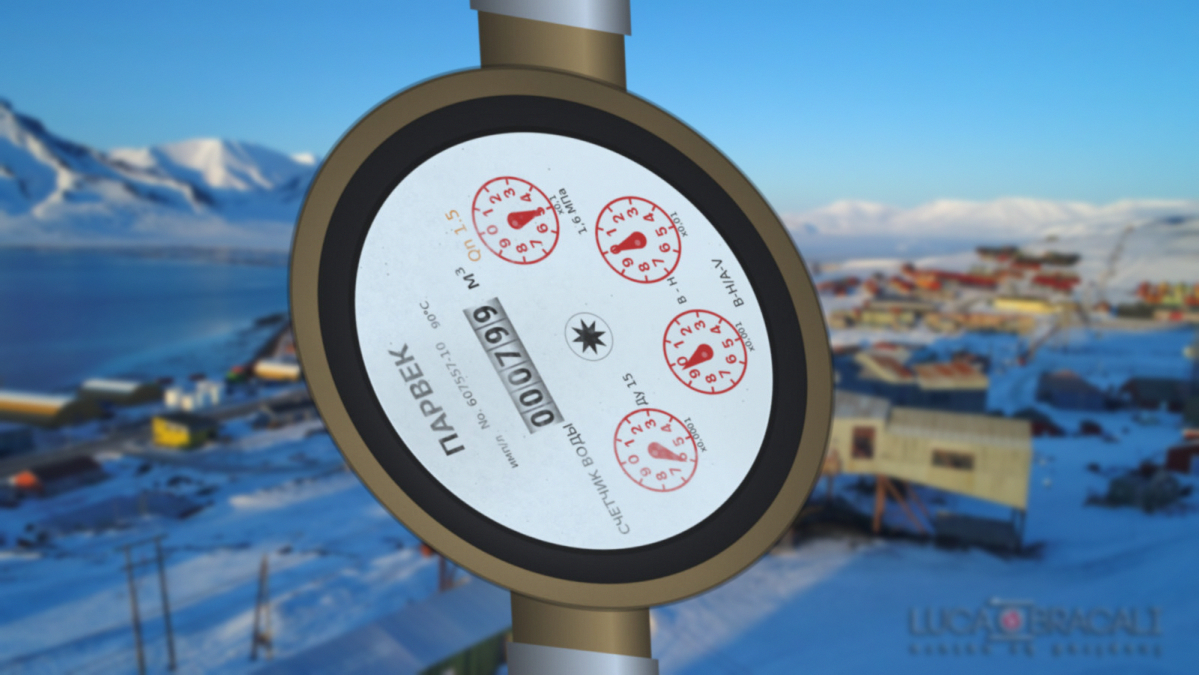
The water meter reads 799.4996; m³
